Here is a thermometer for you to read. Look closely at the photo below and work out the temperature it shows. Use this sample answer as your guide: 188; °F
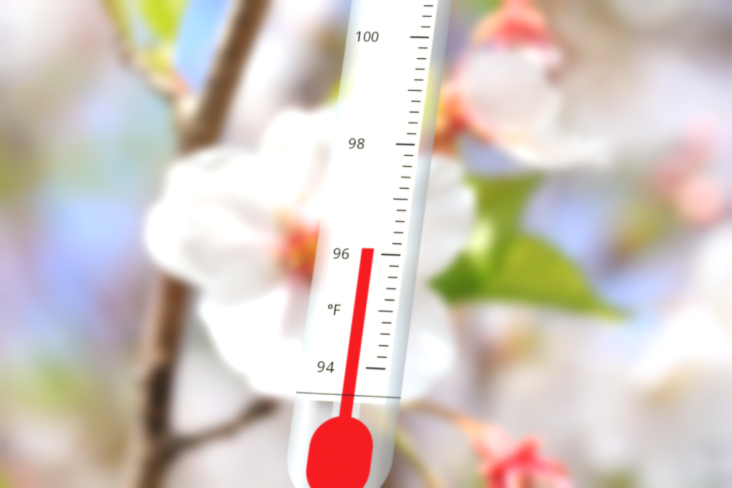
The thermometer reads 96.1; °F
